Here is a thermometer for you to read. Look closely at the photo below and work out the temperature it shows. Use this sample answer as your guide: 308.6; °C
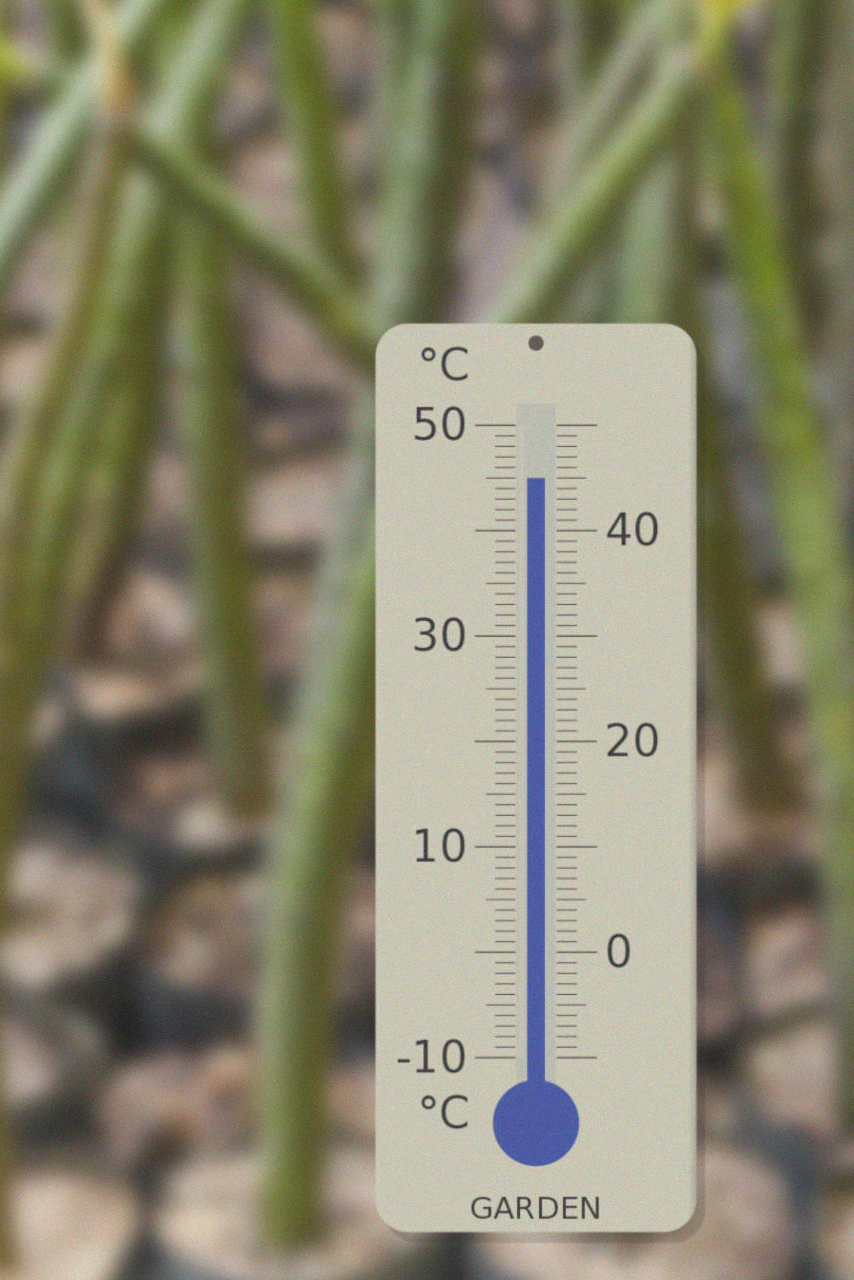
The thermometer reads 45; °C
